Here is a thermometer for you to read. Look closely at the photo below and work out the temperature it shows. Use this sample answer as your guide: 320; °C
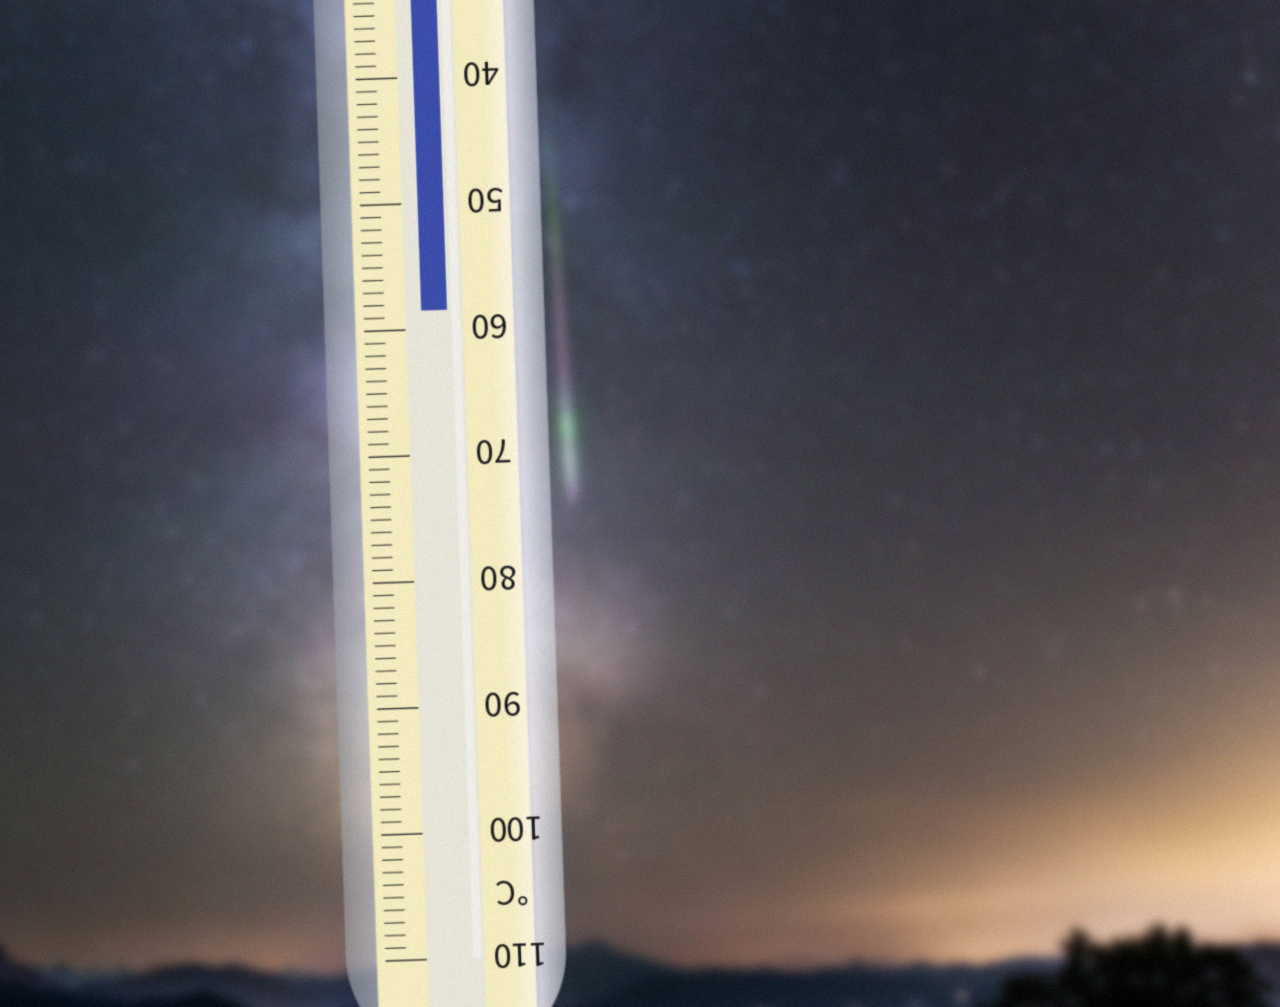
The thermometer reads 58.5; °C
